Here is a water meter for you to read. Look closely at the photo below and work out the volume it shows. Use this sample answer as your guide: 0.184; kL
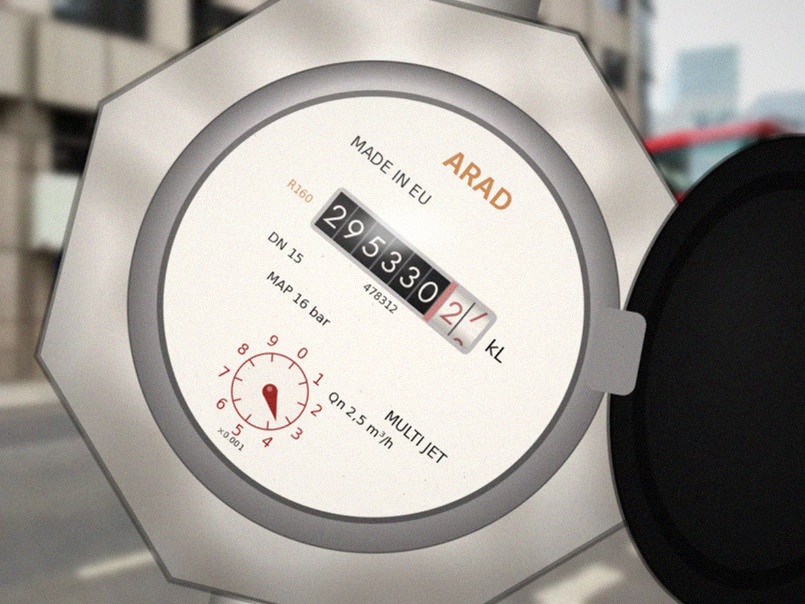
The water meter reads 295330.273; kL
